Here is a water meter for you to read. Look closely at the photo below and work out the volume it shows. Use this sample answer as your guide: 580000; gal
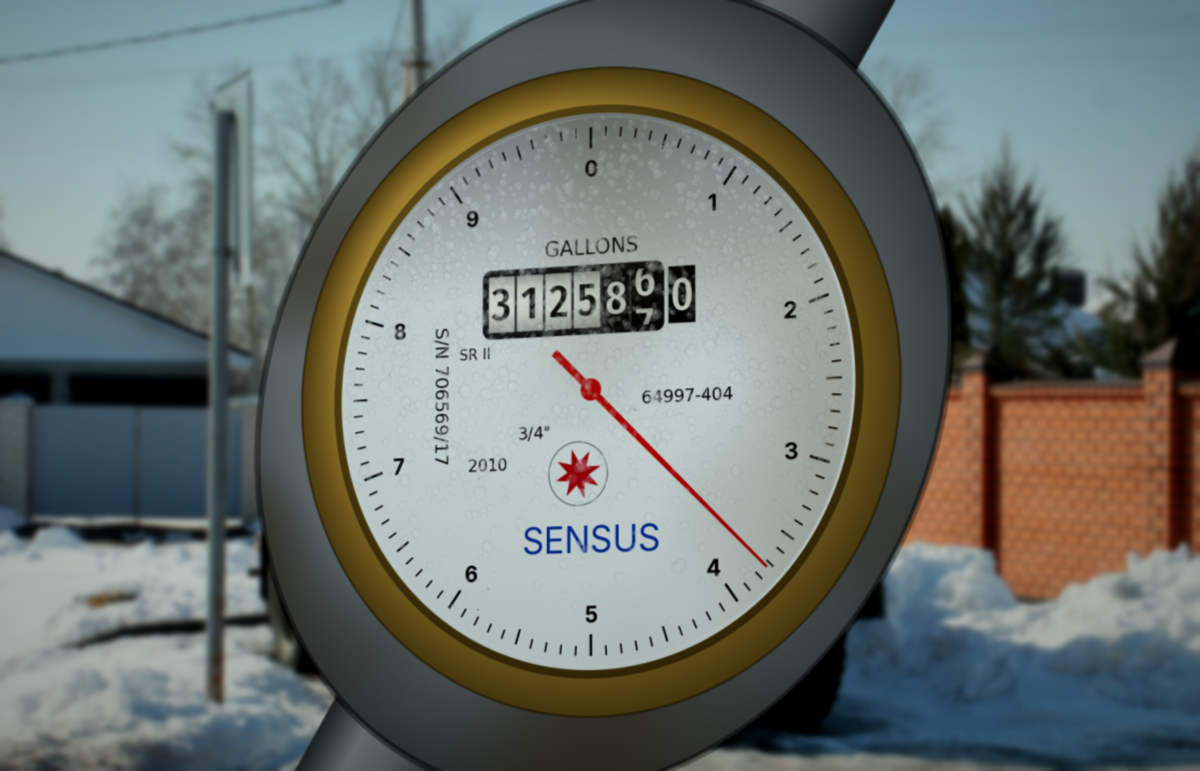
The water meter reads 3125863.7; gal
